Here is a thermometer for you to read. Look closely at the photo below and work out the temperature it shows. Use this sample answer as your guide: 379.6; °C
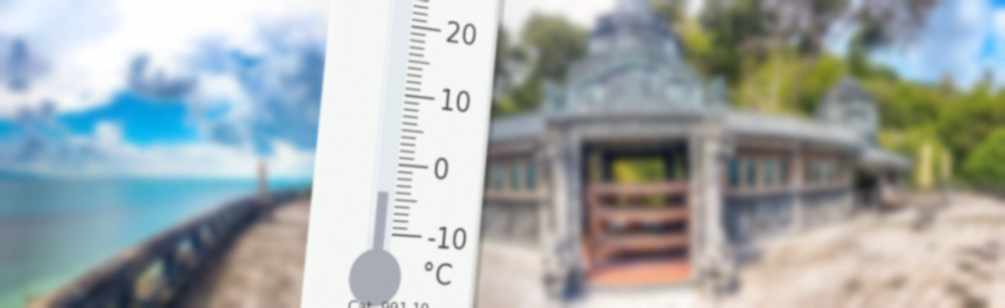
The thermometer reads -4; °C
